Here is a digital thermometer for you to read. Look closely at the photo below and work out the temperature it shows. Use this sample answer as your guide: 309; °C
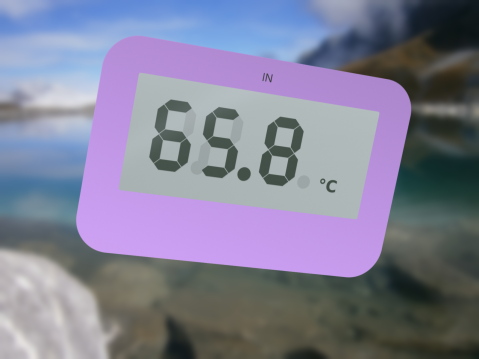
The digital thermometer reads 65.8; °C
